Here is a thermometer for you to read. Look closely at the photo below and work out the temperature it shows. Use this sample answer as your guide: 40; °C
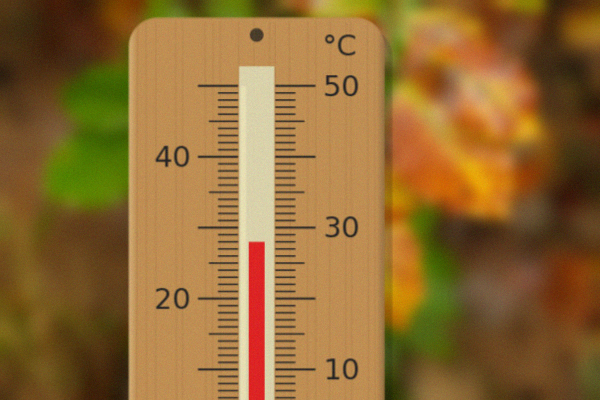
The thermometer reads 28; °C
